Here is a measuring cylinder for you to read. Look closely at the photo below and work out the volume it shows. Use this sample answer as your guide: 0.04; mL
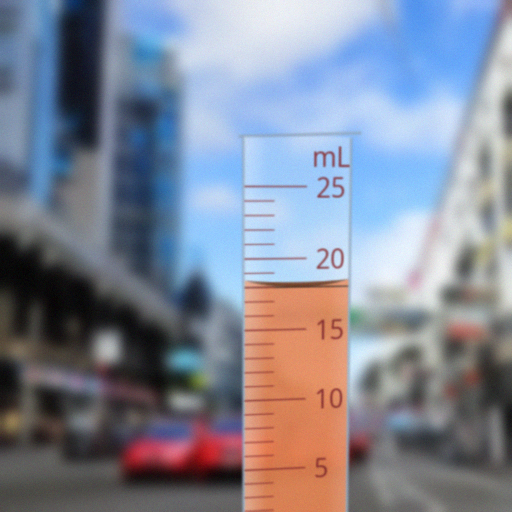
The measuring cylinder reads 18; mL
